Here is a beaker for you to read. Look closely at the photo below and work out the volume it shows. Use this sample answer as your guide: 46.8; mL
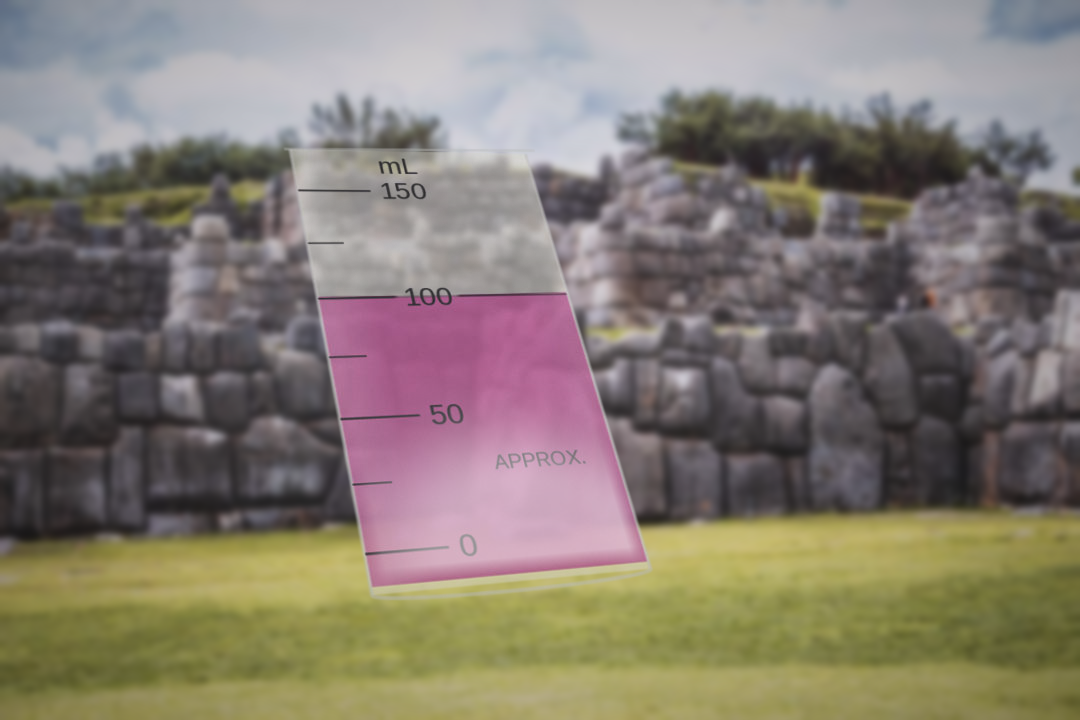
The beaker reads 100; mL
